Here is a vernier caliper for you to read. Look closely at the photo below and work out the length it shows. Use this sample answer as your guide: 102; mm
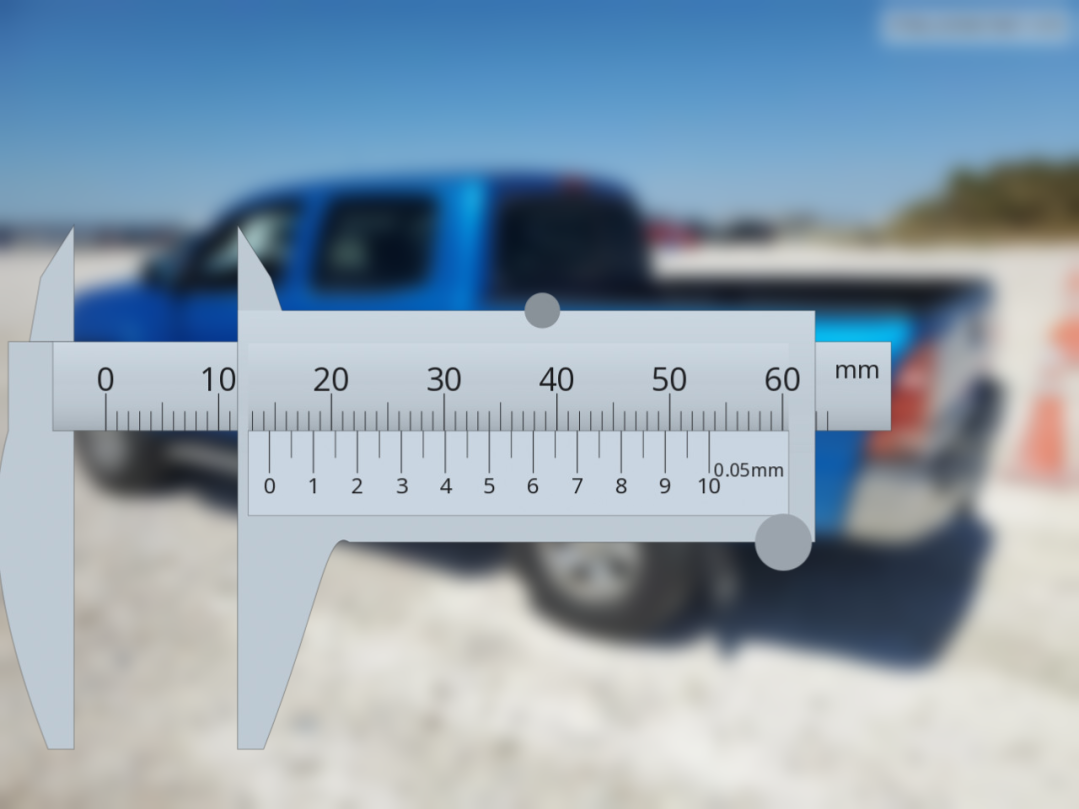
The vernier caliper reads 14.5; mm
